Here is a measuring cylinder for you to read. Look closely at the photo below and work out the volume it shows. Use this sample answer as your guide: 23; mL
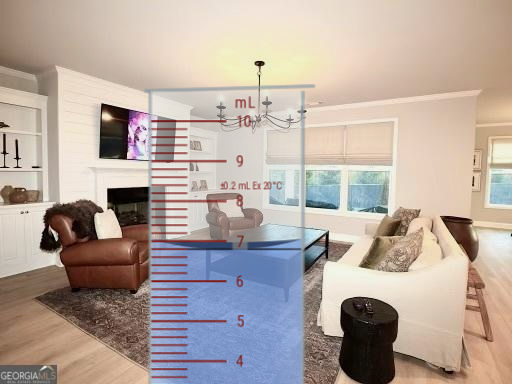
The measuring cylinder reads 6.8; mL
